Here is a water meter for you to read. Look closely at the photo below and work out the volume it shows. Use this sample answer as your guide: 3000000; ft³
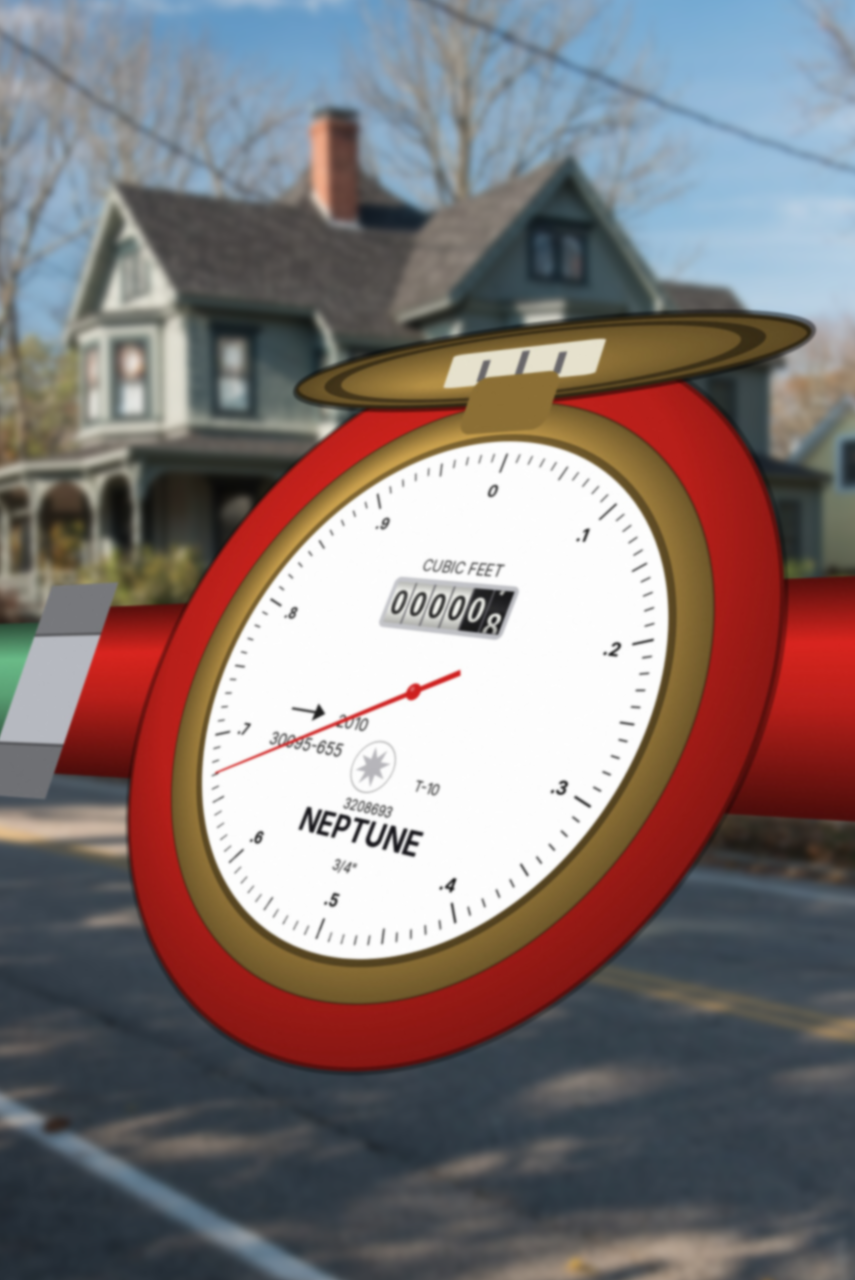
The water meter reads 7.67; ft³
